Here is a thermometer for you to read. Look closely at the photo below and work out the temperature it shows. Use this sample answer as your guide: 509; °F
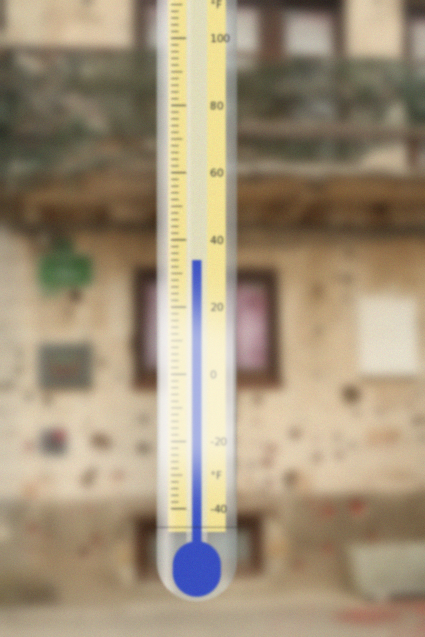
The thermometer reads 34; °F
